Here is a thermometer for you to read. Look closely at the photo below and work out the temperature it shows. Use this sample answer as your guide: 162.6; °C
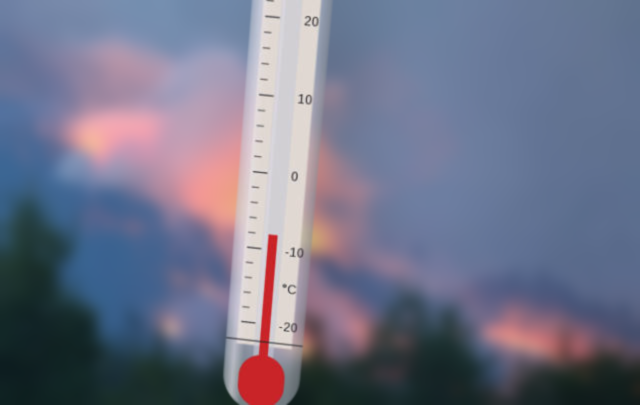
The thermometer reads -8; °C
